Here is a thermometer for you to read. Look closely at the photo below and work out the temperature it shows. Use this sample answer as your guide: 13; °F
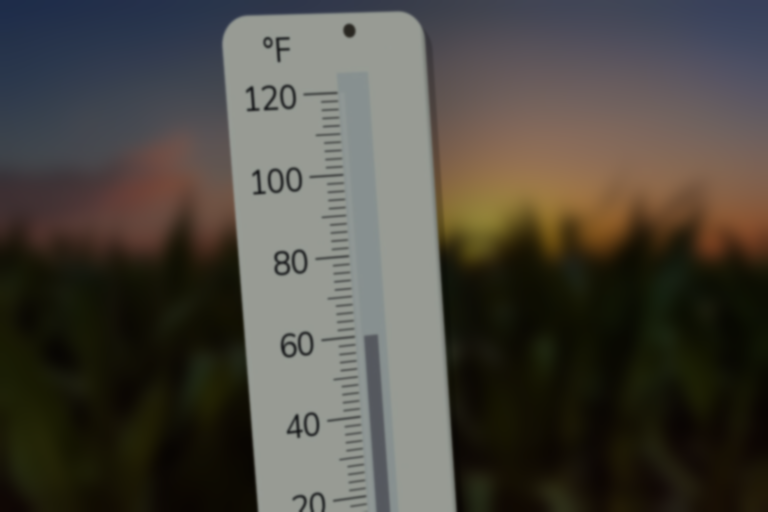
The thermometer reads 60; °F
